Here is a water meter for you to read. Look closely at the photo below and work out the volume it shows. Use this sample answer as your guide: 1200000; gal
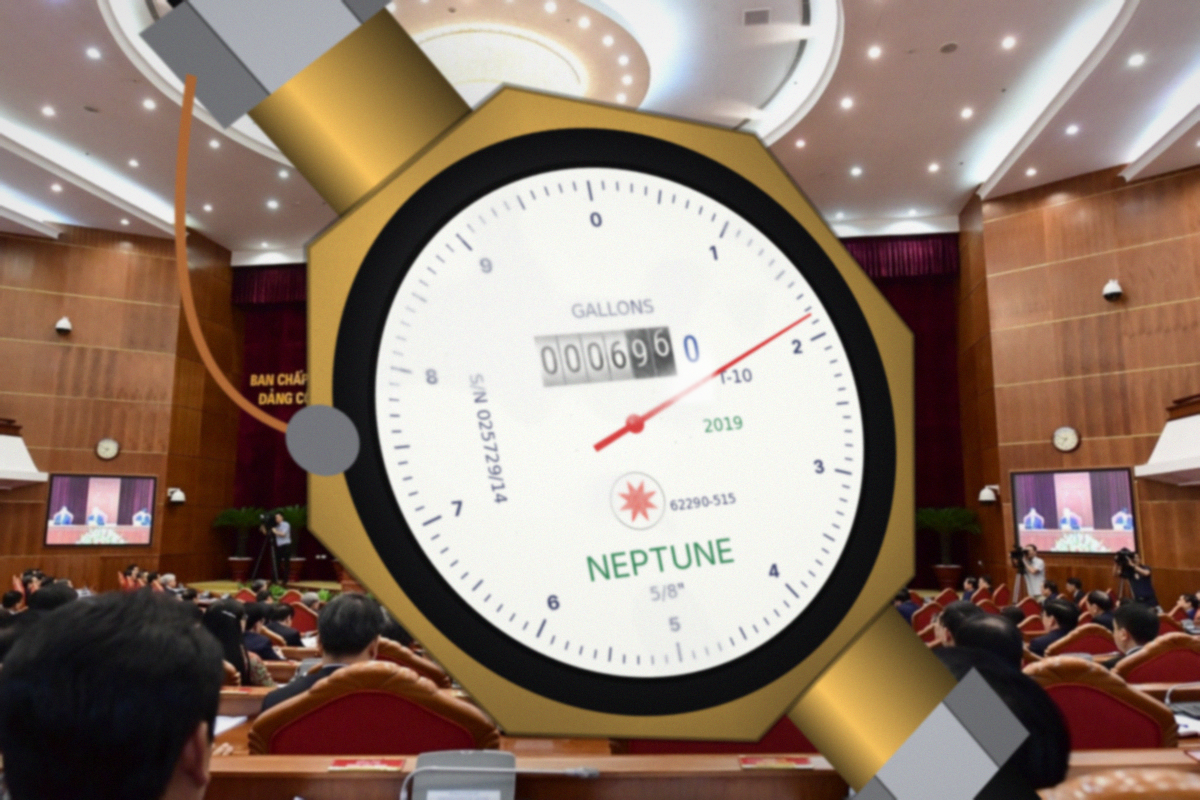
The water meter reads 6961.8; gal
